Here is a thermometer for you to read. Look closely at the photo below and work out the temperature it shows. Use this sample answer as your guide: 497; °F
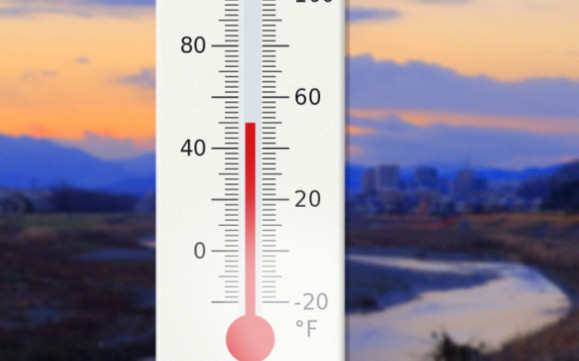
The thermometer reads 50; °F
